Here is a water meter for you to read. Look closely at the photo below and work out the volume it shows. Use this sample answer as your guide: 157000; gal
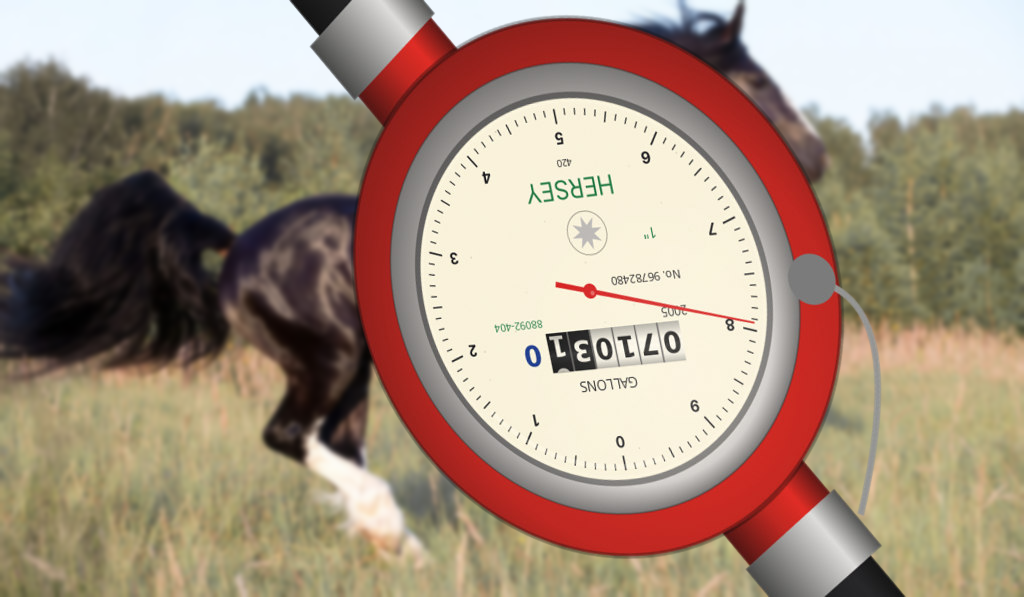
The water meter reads 710307.9; gal
